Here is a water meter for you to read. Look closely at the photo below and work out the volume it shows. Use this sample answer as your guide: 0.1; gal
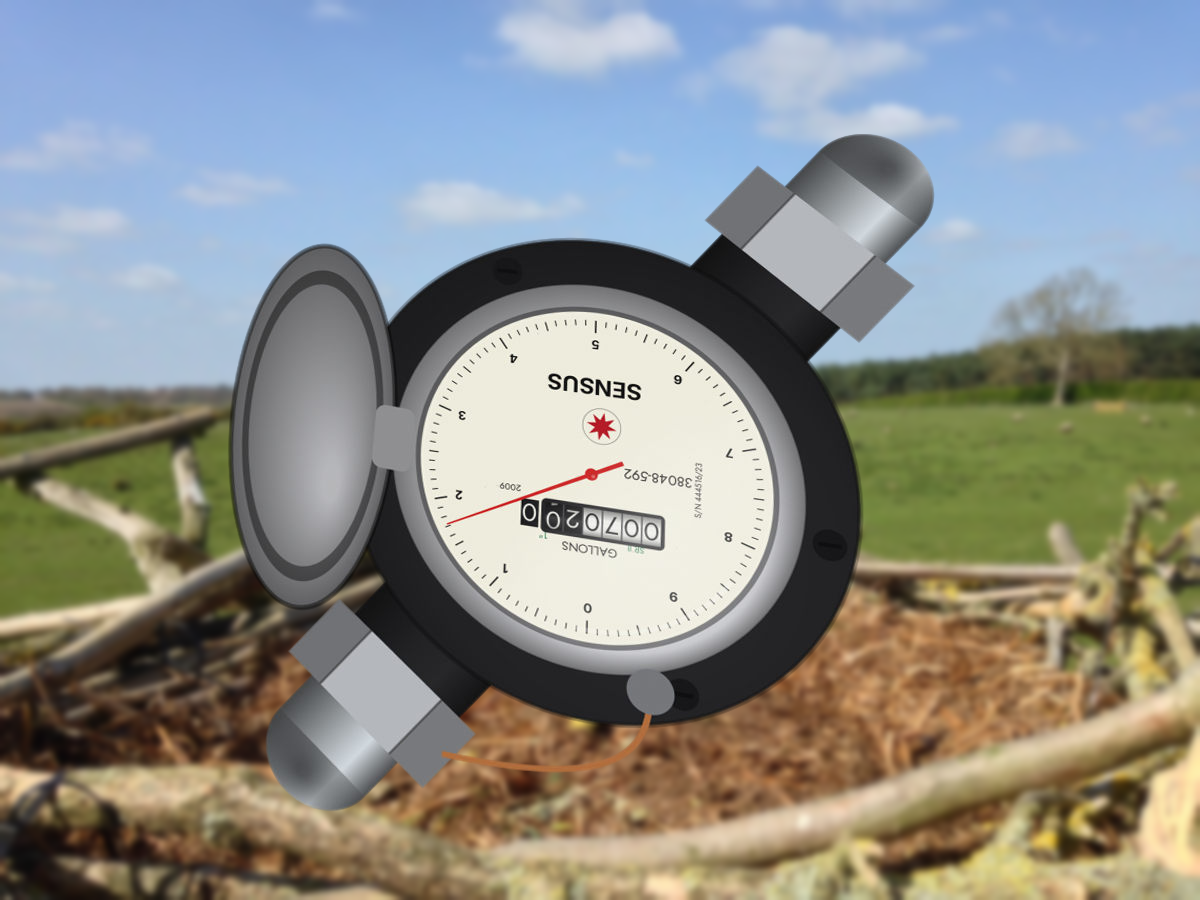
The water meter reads 70201.7; gal
